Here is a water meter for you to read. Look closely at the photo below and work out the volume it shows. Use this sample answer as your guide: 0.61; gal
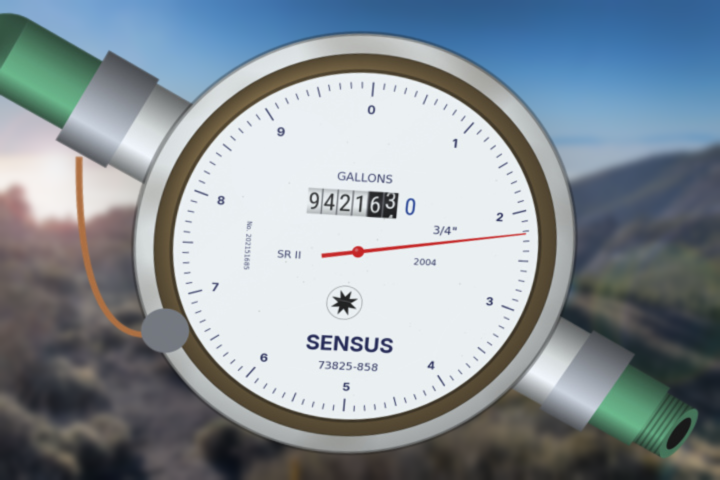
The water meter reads 9421632.2; gal
